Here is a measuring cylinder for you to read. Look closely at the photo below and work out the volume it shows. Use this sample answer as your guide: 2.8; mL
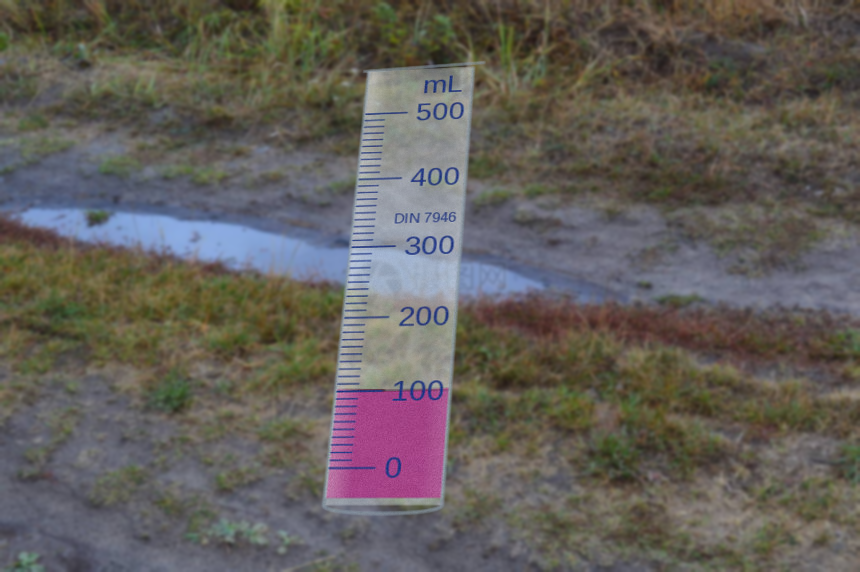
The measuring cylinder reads 100; mL
